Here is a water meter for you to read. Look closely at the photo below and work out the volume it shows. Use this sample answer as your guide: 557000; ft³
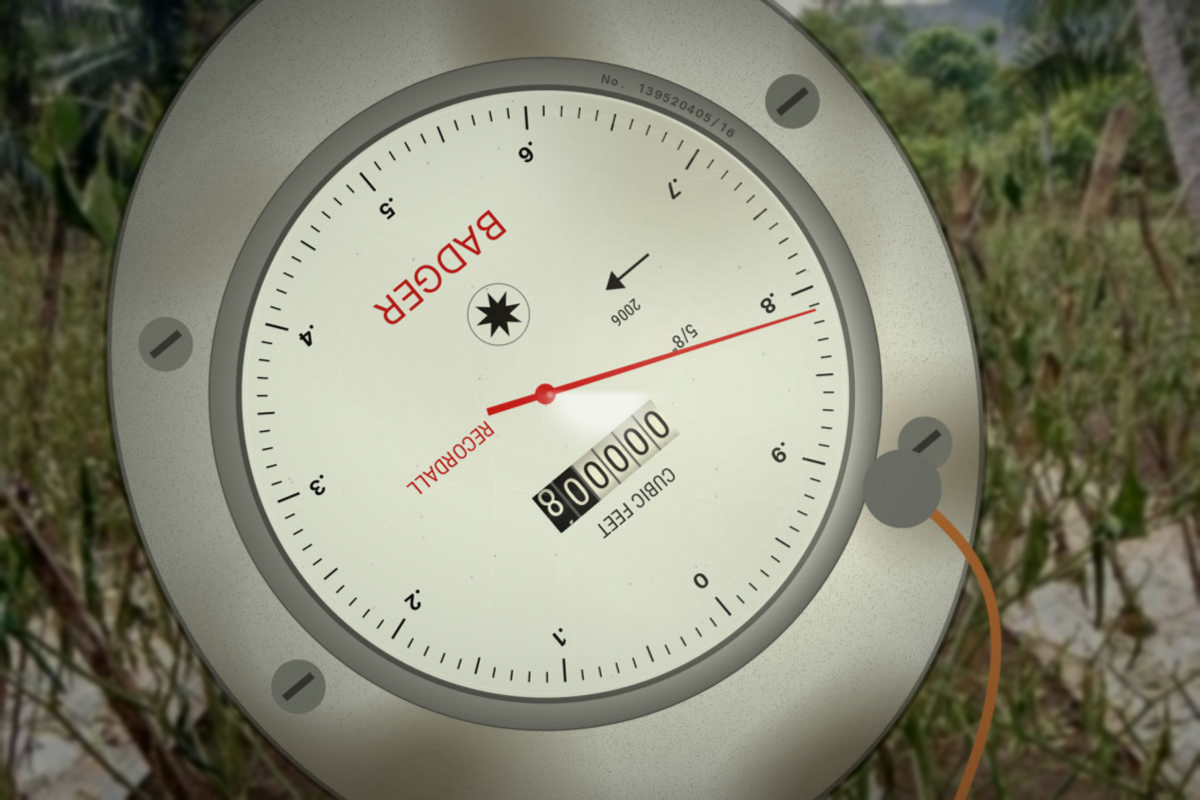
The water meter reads 7.81; ft³
